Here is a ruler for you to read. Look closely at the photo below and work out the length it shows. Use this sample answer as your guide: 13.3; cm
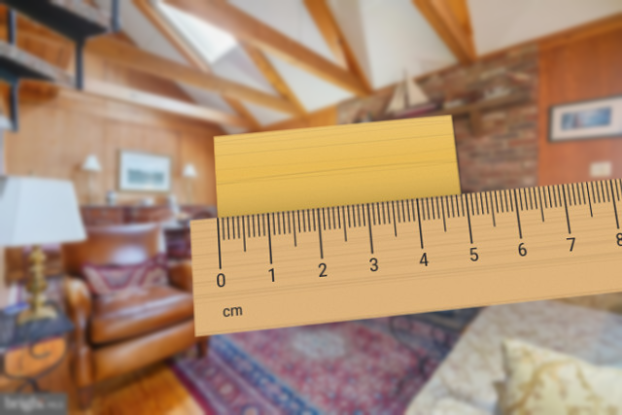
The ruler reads 4.9; cm
